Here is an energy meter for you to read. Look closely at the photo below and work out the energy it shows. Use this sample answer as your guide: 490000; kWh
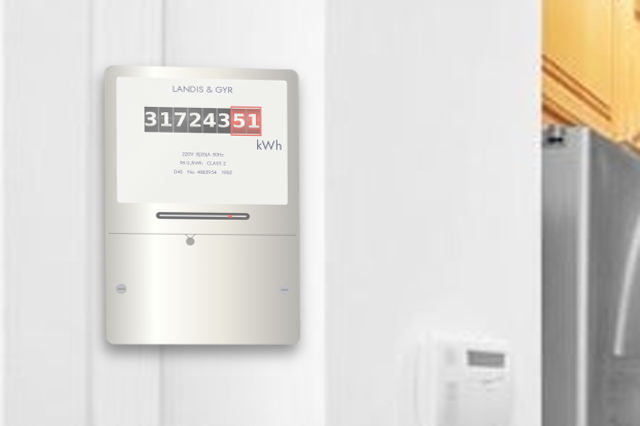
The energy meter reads 317243.51; kWh
